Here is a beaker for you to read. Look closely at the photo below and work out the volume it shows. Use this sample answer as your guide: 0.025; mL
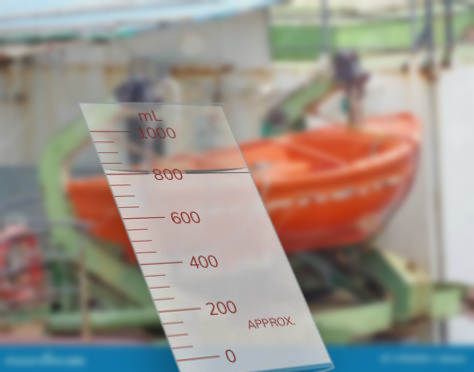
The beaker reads 800; mL
